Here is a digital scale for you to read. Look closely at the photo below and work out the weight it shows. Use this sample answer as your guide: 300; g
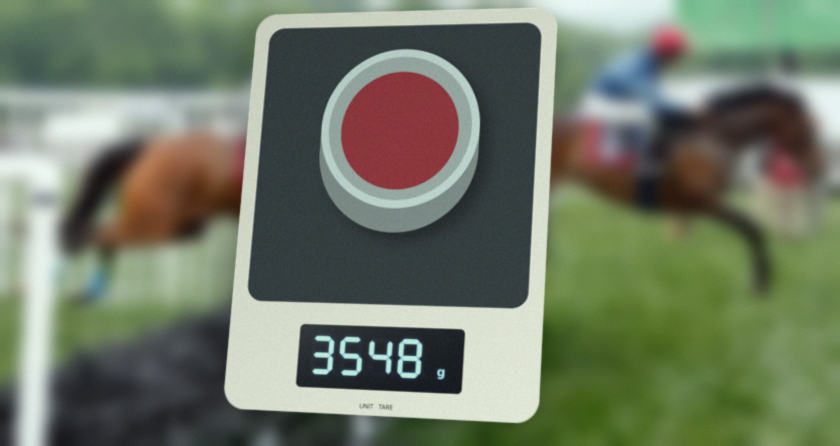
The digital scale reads 3548; g
